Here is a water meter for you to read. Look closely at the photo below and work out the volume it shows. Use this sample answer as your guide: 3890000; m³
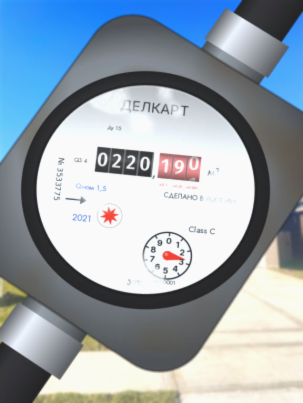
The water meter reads 220.1902; m³
